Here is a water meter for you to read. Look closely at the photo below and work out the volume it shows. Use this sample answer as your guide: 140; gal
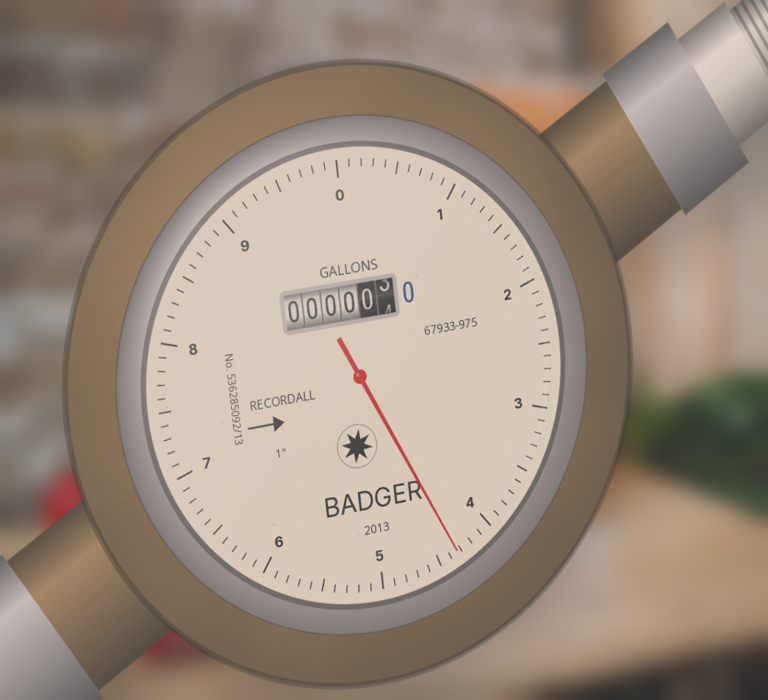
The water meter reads 34.3; gal
